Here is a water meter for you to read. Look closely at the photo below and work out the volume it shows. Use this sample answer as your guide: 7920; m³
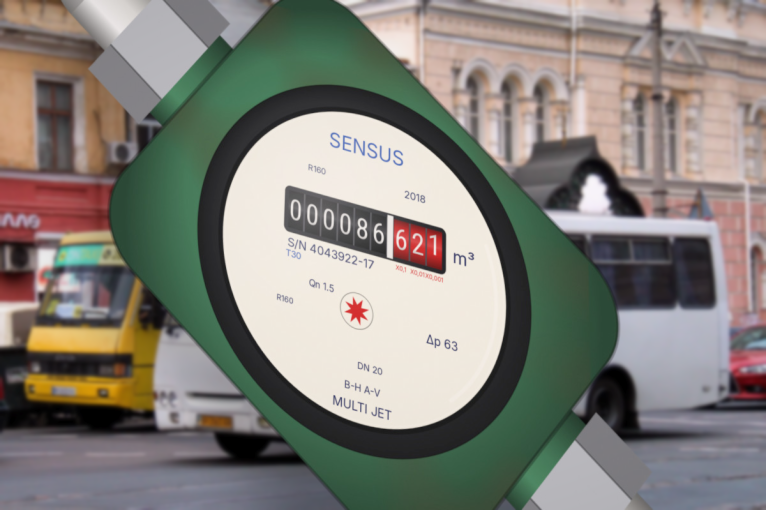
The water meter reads 86.621; m³
